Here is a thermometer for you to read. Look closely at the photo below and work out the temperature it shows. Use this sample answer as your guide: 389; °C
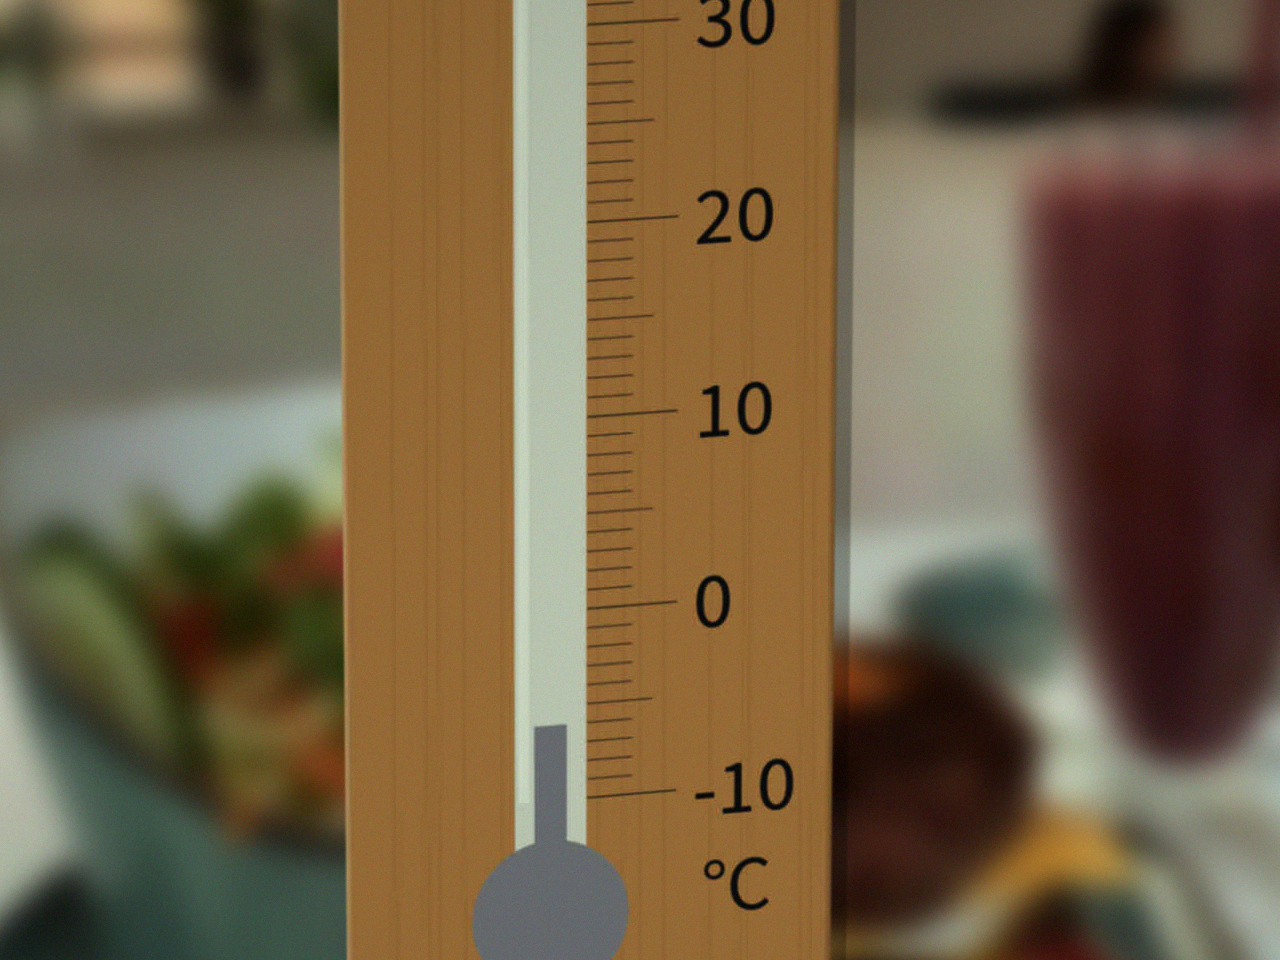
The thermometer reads -6; °C
